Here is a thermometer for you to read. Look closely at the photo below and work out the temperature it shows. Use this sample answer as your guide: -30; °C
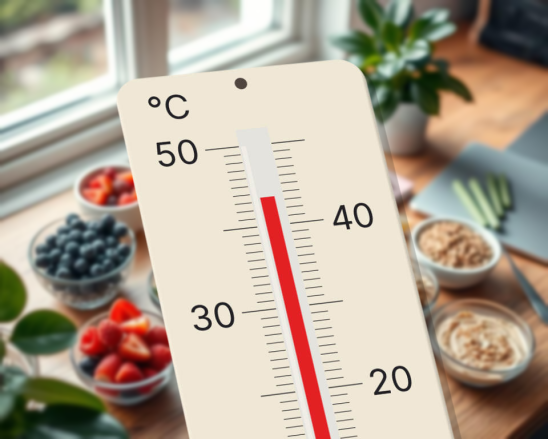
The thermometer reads 43.5; °C
